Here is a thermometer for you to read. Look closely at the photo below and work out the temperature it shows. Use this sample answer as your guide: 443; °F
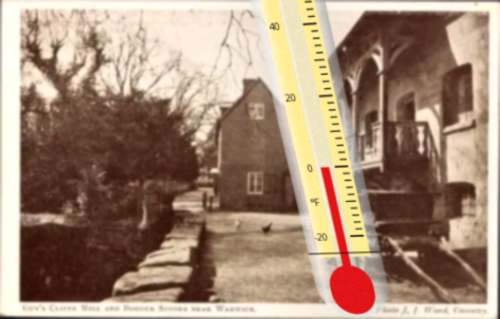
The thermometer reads 0; °F
